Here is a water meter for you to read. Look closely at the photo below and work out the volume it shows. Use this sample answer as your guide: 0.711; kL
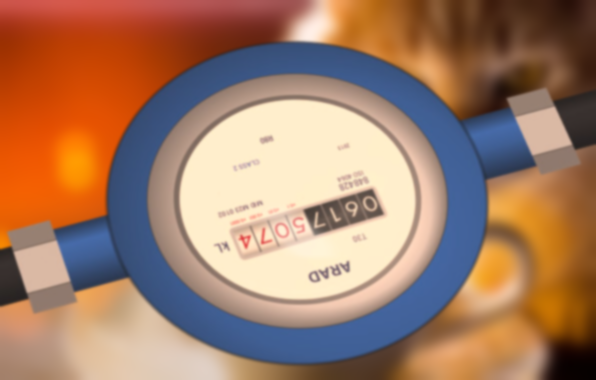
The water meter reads 617.5074; kL
